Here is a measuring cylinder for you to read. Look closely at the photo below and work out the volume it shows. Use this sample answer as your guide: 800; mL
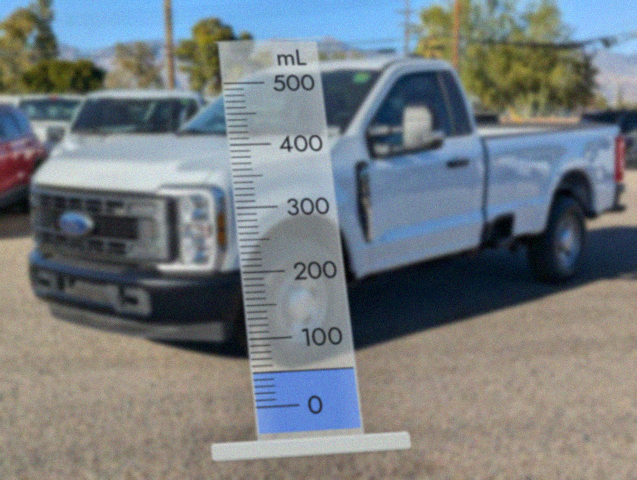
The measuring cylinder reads 50; mL
